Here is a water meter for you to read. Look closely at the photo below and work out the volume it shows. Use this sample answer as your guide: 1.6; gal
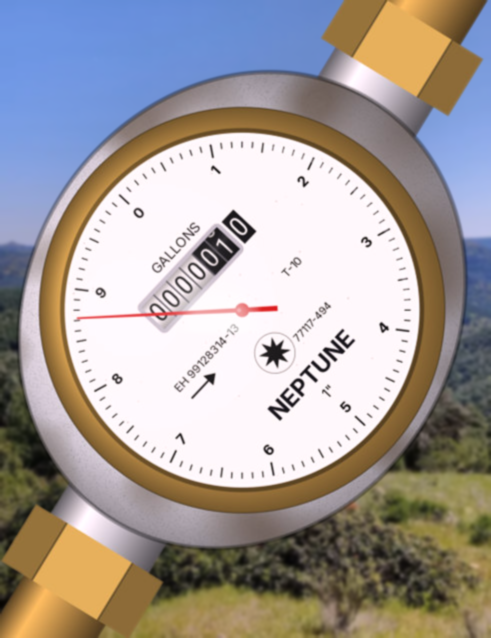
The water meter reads 8.7; gal
